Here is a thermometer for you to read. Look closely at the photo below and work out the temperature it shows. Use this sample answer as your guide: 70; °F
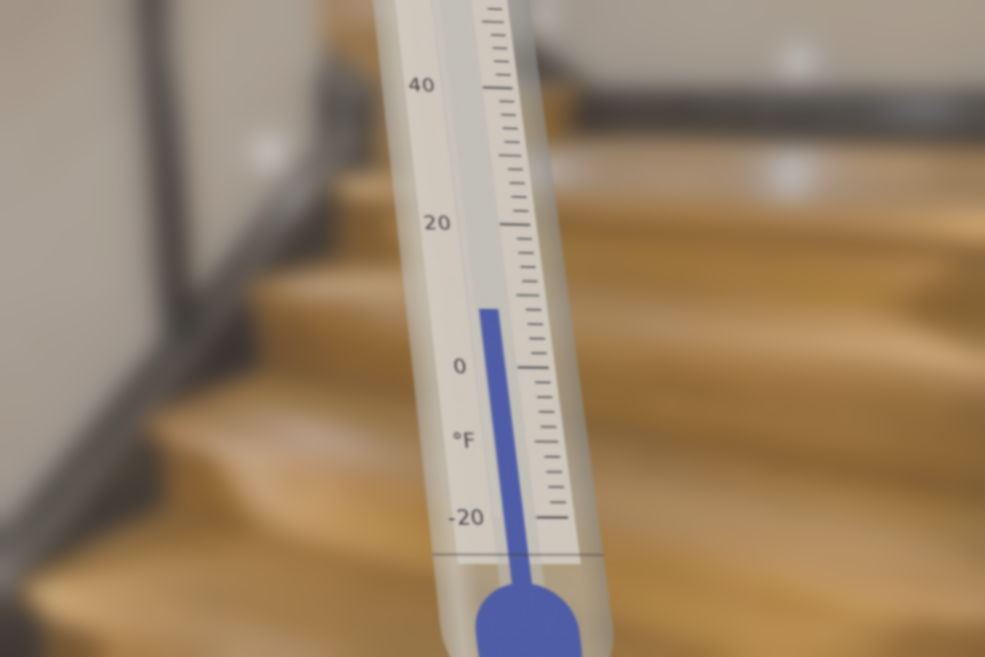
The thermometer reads 8; °F
